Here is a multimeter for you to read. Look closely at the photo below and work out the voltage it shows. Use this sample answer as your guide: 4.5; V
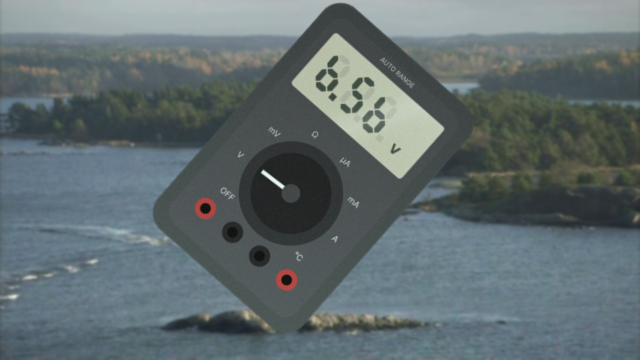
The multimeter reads 6.56; V
